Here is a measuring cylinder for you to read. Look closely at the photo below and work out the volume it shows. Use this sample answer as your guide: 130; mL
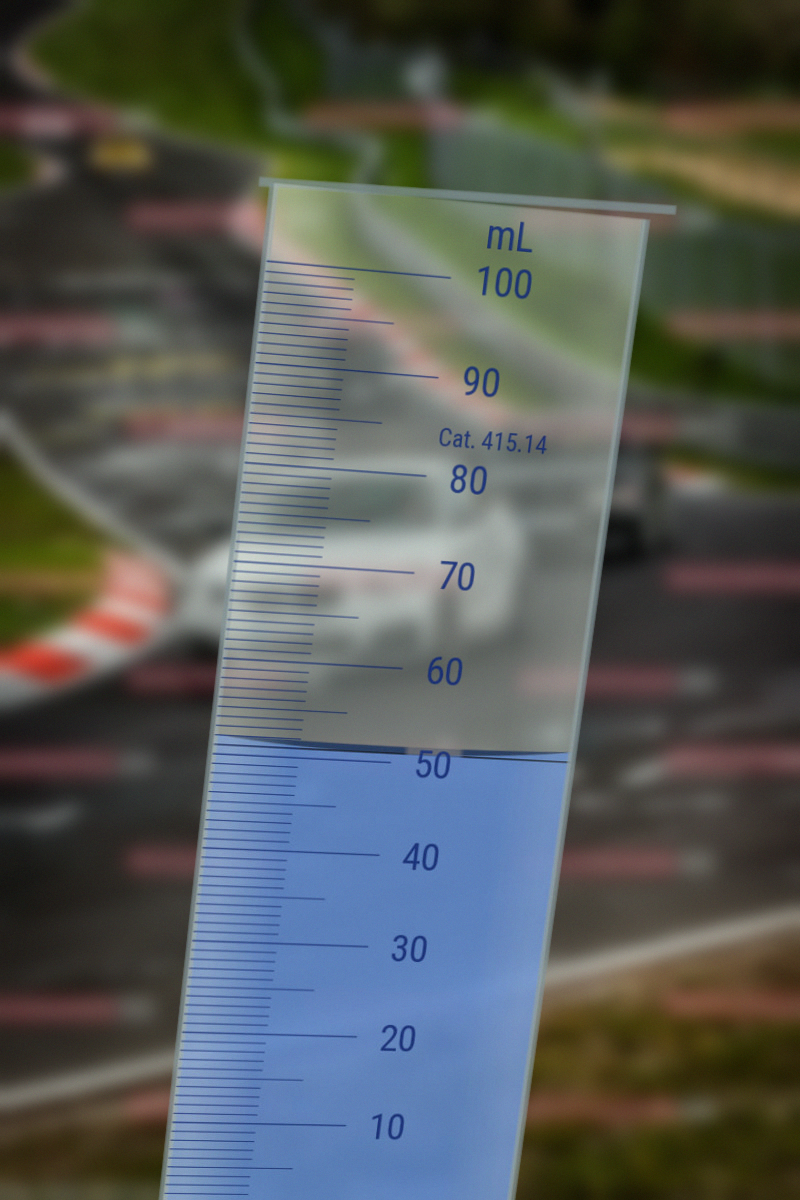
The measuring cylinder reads 51; mL
